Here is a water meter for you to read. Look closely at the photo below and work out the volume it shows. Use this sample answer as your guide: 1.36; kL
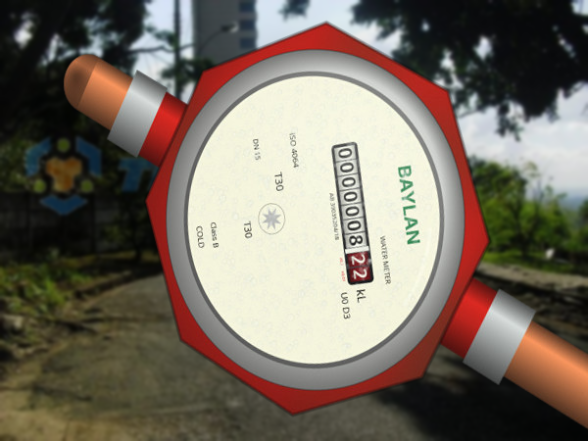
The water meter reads 8.22; kL
